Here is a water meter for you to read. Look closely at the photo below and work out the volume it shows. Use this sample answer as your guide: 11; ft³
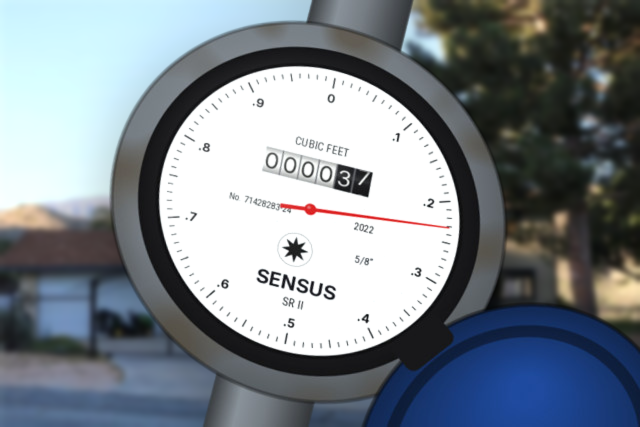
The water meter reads 37.23; ft³
